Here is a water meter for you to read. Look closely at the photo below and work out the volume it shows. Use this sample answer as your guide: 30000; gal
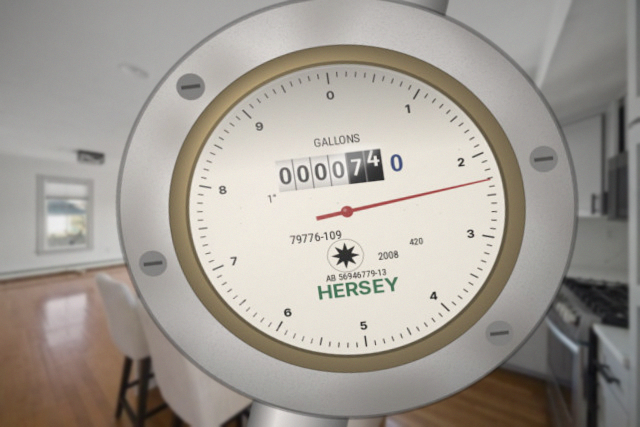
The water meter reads 742.3; gal
